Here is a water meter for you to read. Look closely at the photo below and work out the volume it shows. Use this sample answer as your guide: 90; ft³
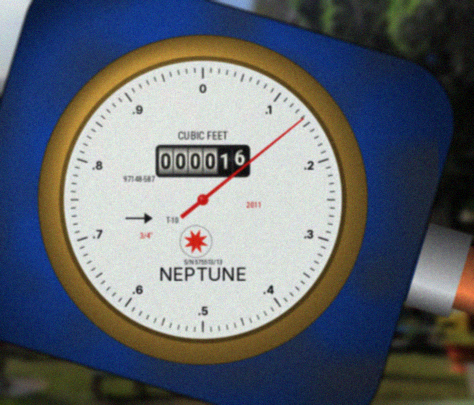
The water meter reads 16.14; ft³
